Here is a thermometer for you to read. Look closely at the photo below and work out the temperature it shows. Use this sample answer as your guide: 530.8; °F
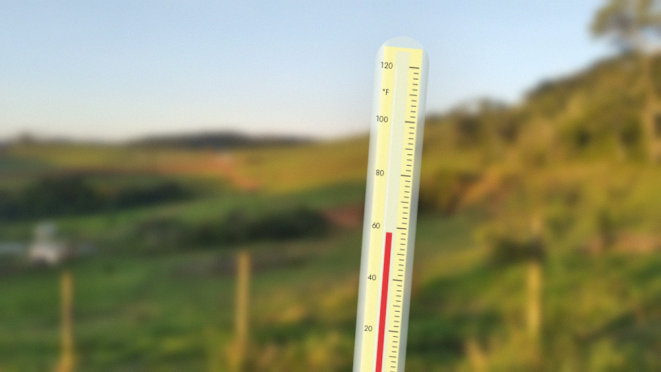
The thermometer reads 58; °F
